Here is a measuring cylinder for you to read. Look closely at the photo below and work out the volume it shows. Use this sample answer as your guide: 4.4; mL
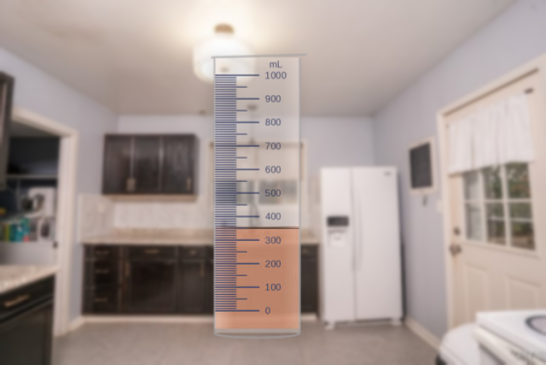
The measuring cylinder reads 350; mL
